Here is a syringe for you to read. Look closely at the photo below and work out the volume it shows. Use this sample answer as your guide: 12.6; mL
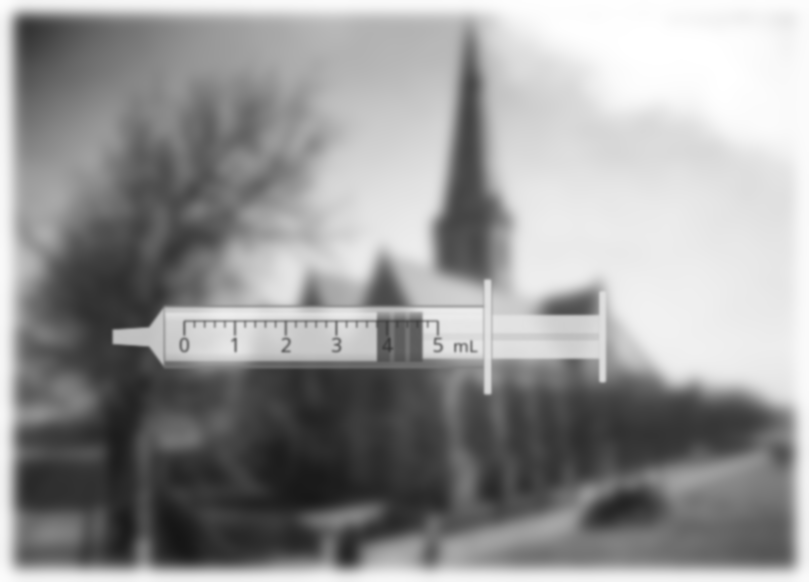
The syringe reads 3.8; mL
